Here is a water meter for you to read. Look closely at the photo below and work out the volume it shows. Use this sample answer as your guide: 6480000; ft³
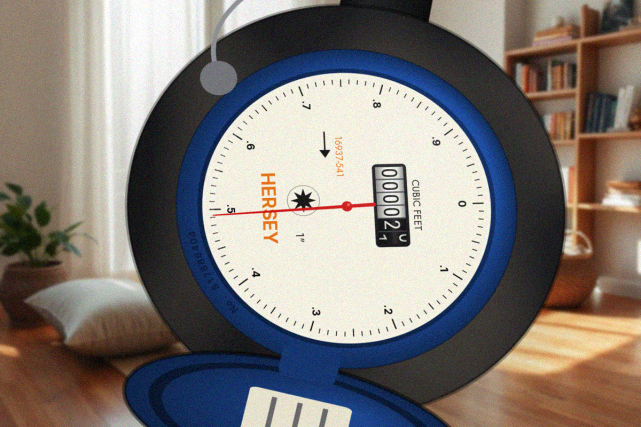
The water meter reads 20.49; ft³
